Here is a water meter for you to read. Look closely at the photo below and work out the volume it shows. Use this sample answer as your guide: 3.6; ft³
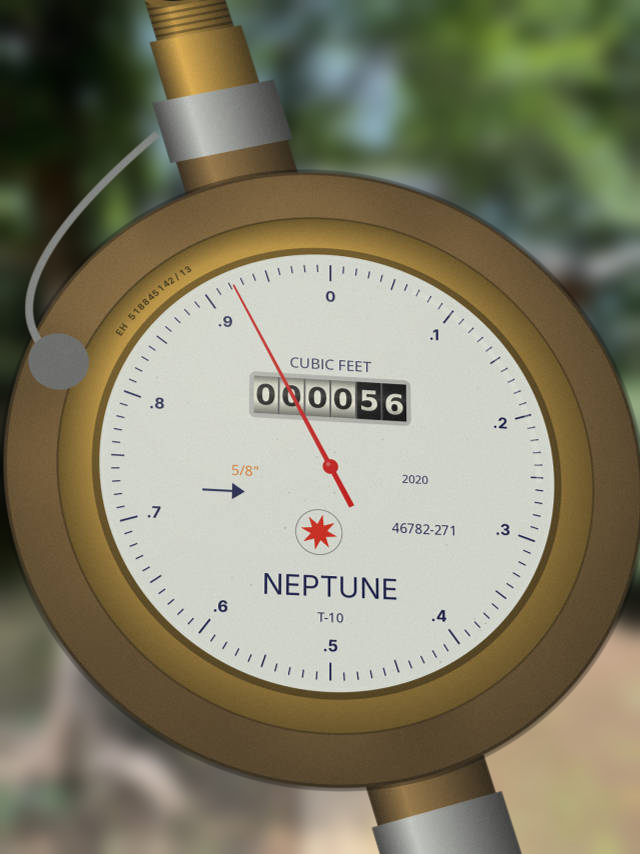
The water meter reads 55.92; ft³
